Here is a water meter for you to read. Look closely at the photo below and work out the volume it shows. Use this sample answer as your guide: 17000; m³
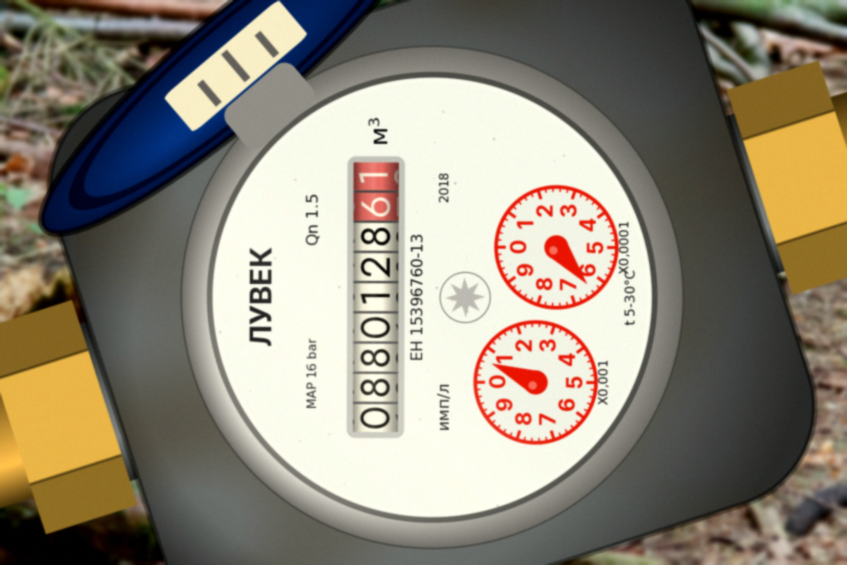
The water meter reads 880128.6106; m³
